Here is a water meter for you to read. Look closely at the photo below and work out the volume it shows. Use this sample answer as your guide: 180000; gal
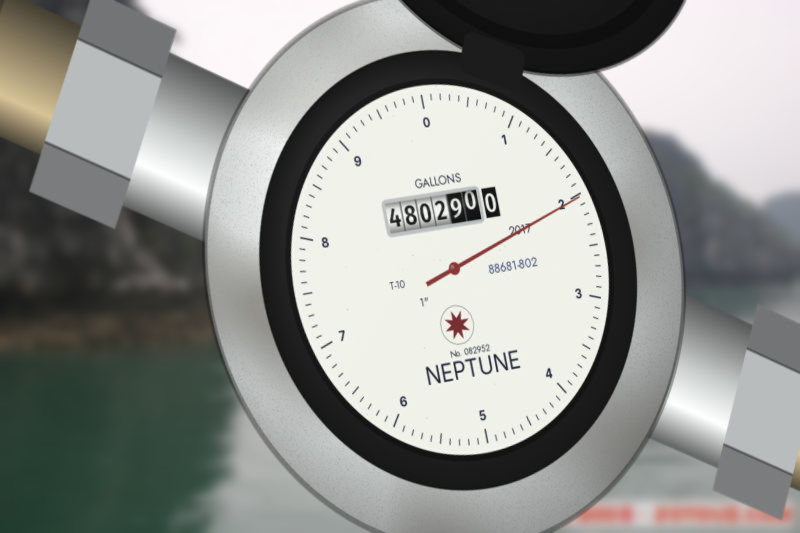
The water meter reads 4802902.0; gal
